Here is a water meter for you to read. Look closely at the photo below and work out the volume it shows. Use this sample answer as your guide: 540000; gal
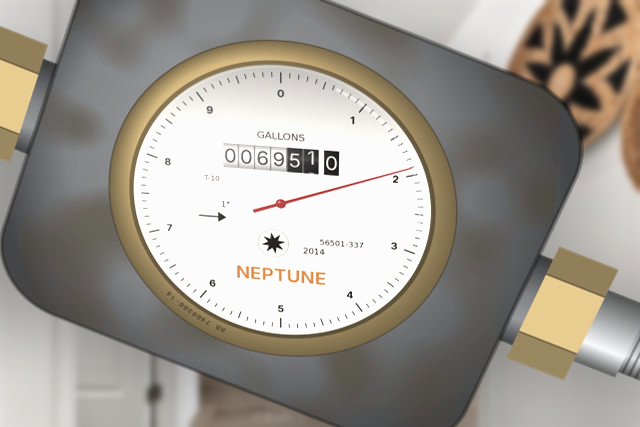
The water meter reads 69511.9; gal
